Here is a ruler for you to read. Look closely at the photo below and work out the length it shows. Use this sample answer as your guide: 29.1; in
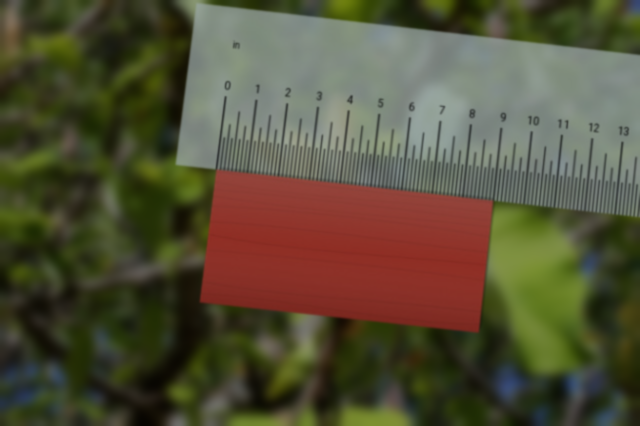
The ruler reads 9; in
